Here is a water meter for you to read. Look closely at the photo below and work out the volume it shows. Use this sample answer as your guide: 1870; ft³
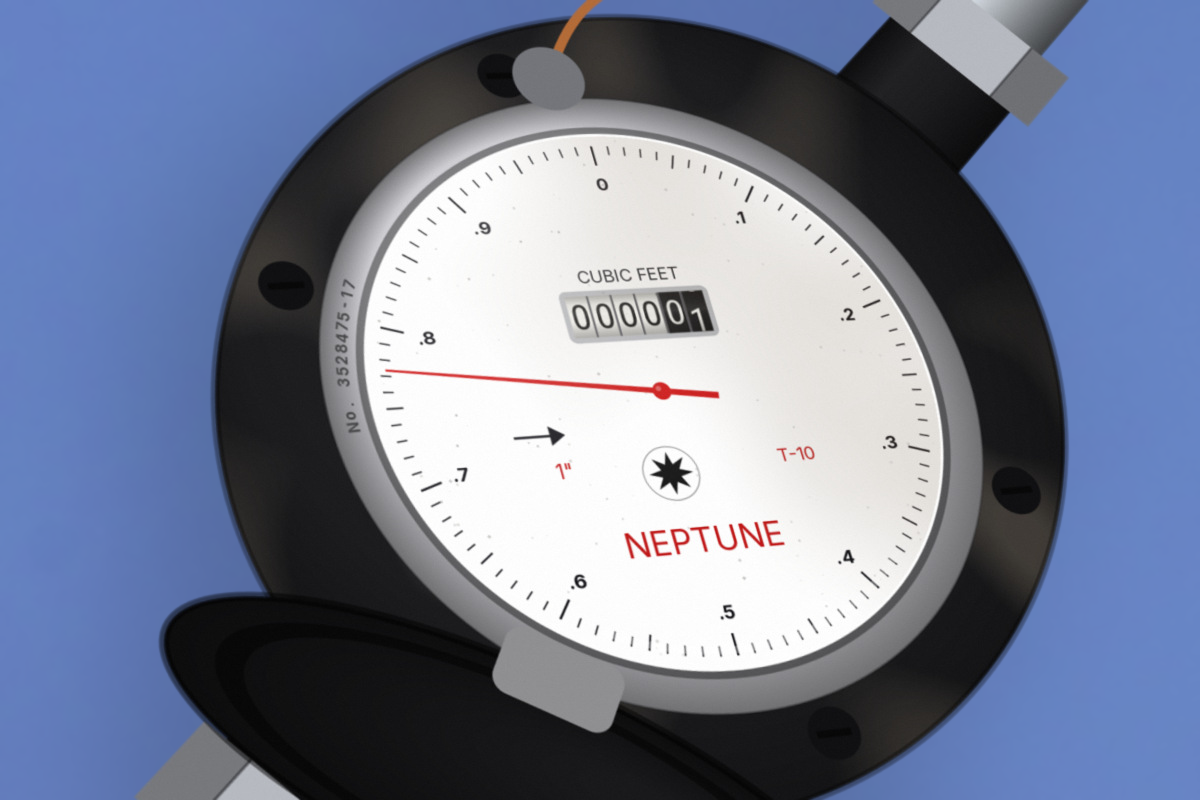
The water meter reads 0.77; ft³
